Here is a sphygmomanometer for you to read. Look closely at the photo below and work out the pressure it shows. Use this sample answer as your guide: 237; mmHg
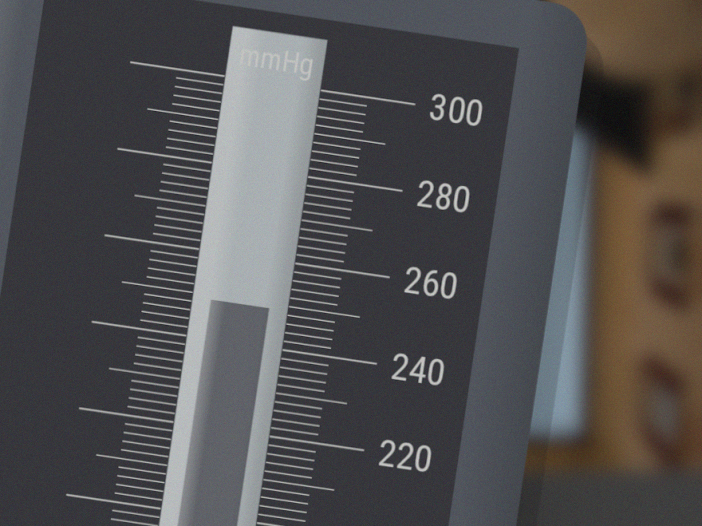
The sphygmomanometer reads 249; mmHg
